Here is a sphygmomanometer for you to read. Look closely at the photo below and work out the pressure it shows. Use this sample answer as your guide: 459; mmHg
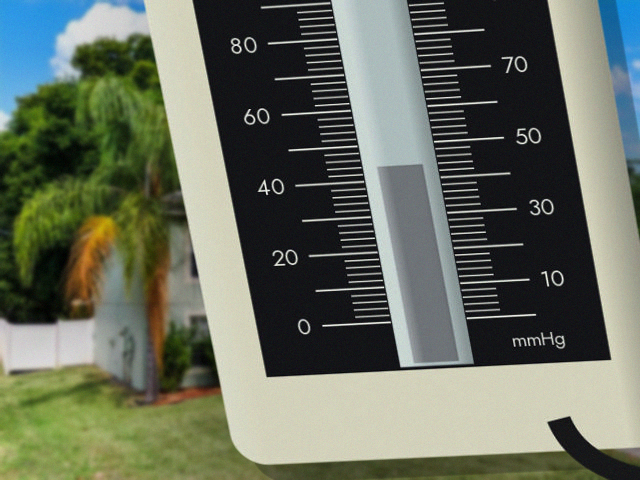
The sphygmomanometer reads 44; mmHg
